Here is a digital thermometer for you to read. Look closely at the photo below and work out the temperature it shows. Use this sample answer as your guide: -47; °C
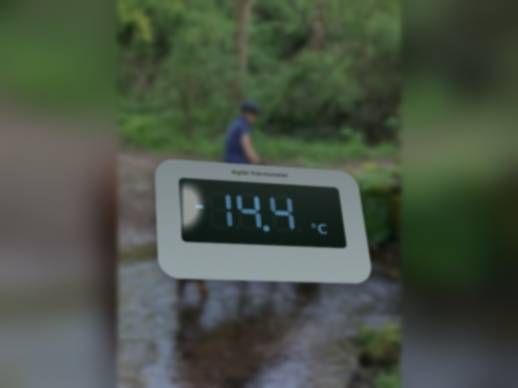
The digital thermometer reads -14.4; °C
